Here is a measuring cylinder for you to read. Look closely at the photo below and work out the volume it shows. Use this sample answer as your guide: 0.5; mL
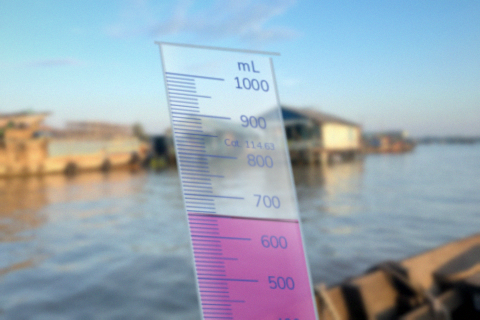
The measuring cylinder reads 650; mL
